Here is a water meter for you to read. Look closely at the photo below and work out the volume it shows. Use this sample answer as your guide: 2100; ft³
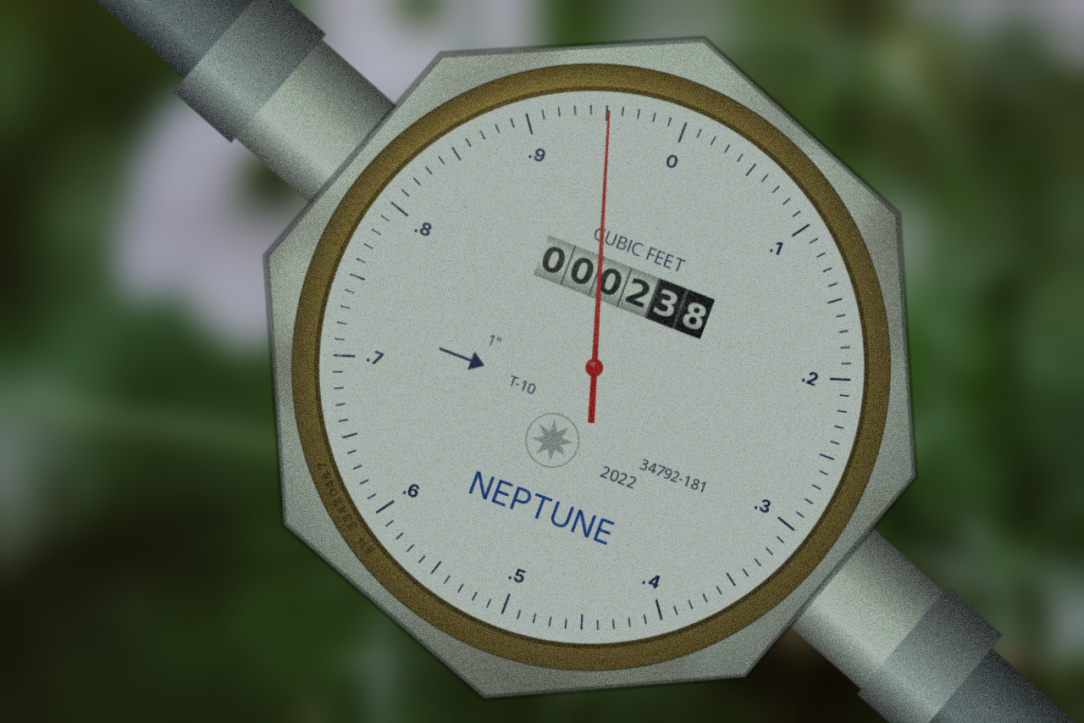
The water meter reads 237.95; ft³
